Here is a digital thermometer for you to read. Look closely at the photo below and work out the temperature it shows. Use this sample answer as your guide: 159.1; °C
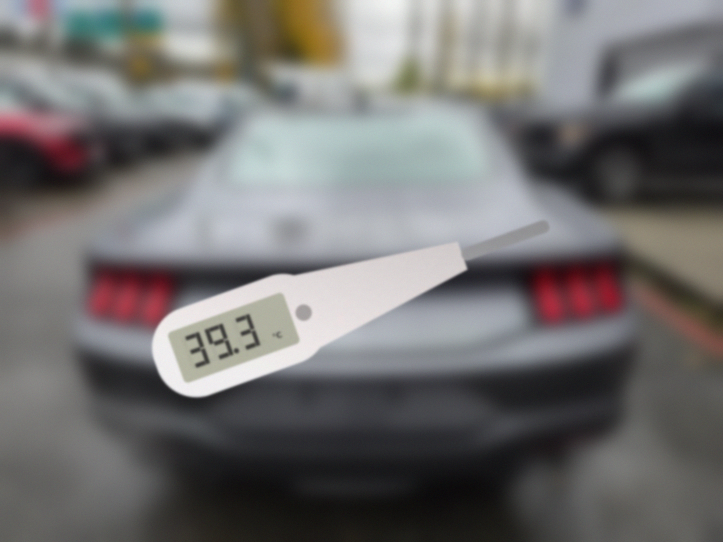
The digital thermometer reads 39.3; °C
